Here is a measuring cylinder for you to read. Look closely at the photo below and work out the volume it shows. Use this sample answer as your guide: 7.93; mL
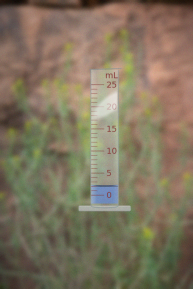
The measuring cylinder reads 2; mL
